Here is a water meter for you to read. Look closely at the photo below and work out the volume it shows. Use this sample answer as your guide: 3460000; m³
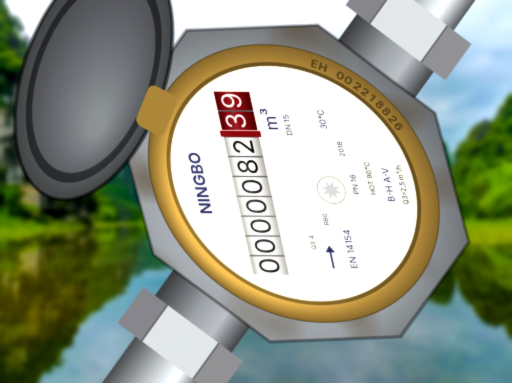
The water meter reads 82.39; m³
